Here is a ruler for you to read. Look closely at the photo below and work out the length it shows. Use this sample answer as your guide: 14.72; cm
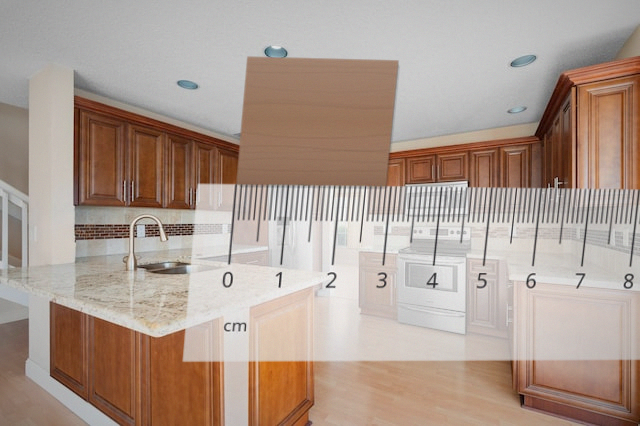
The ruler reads 2.9; cm
